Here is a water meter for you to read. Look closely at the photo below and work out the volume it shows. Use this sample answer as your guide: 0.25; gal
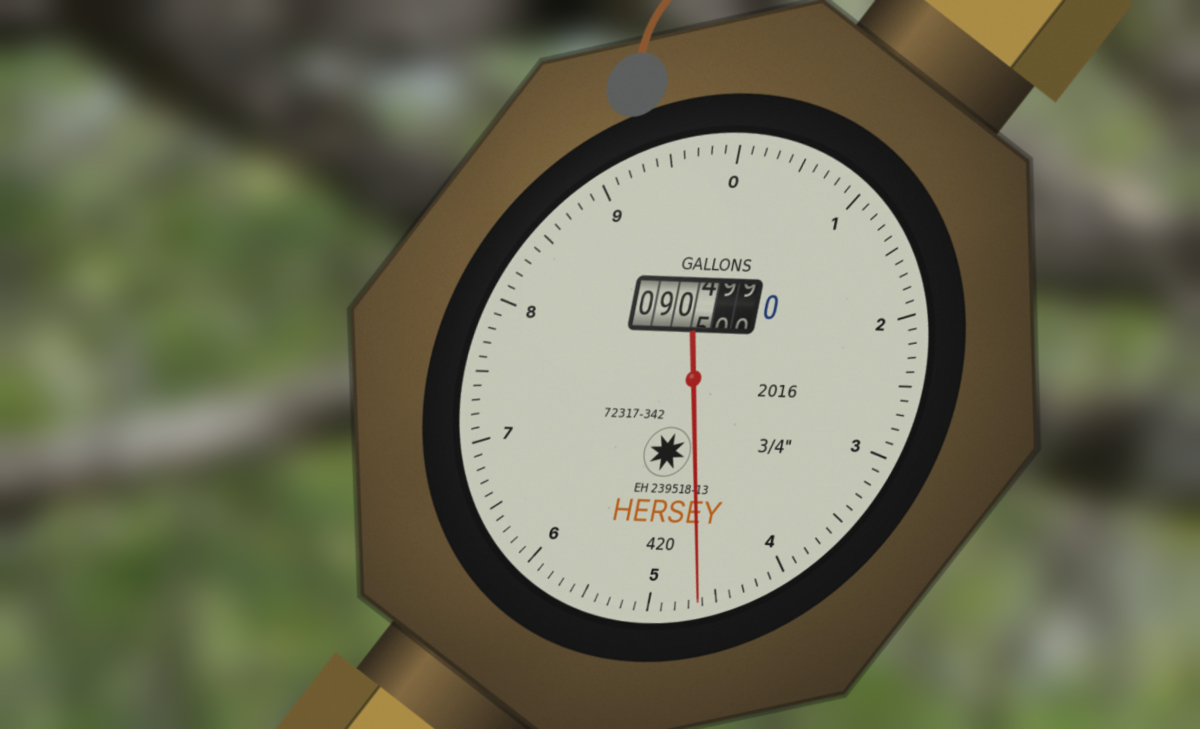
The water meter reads 904994.6; gal
